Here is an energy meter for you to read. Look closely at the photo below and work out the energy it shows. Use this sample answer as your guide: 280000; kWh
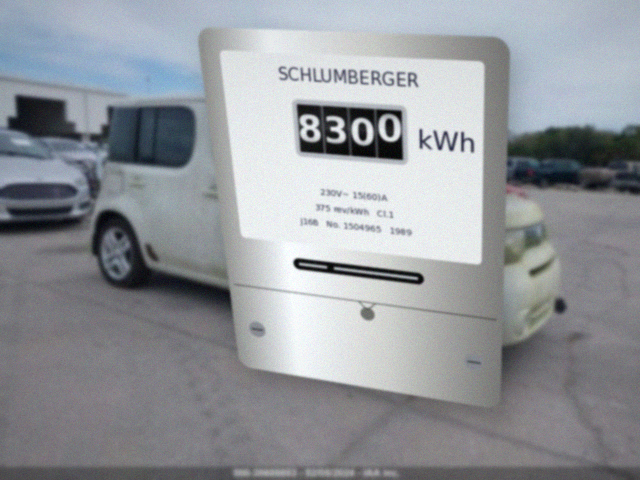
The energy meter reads 8300; kWh
